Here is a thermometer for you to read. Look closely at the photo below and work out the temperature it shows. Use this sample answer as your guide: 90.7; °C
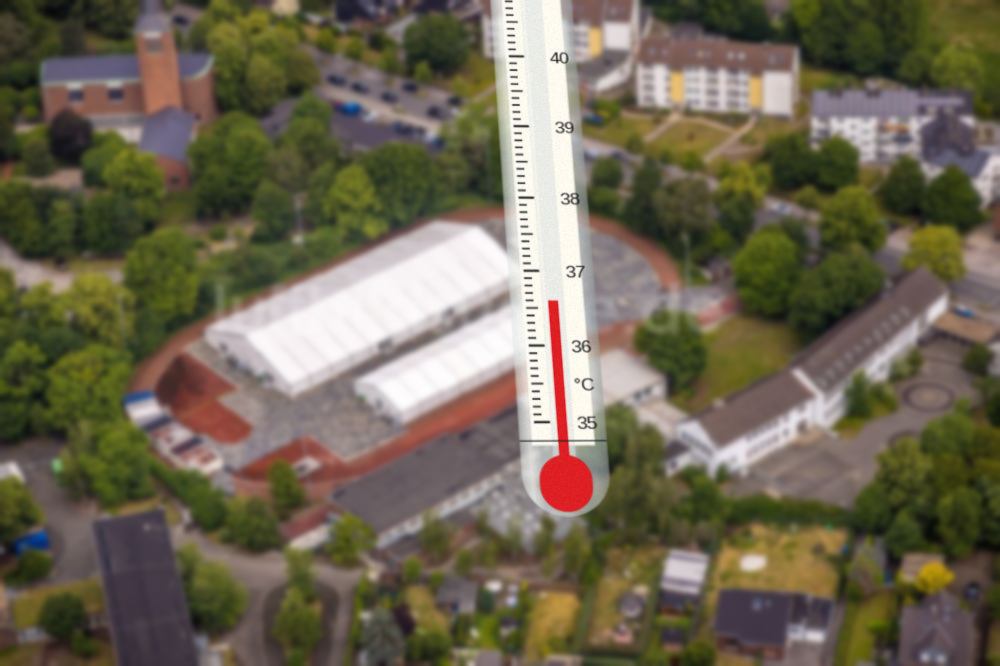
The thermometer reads 36.6; °C
